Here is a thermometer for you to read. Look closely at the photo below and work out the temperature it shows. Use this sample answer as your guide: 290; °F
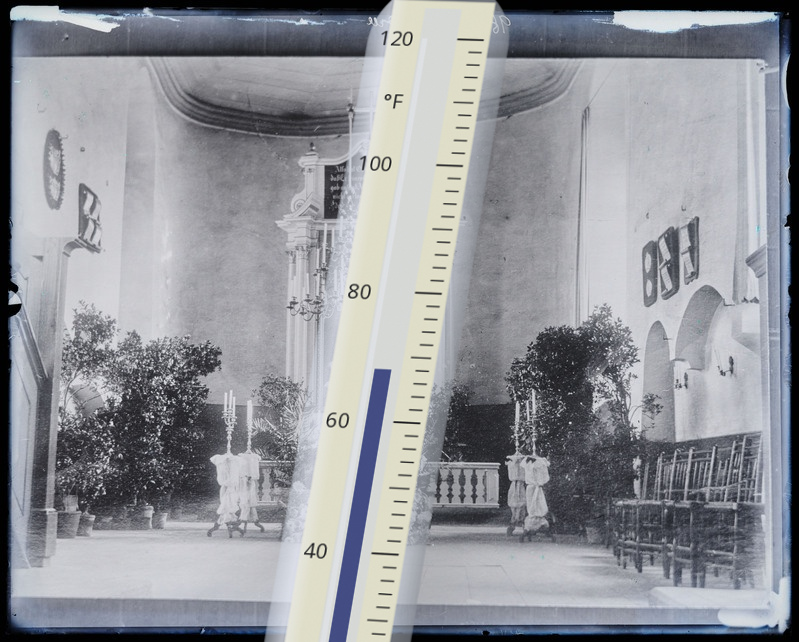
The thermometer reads 68; °F
